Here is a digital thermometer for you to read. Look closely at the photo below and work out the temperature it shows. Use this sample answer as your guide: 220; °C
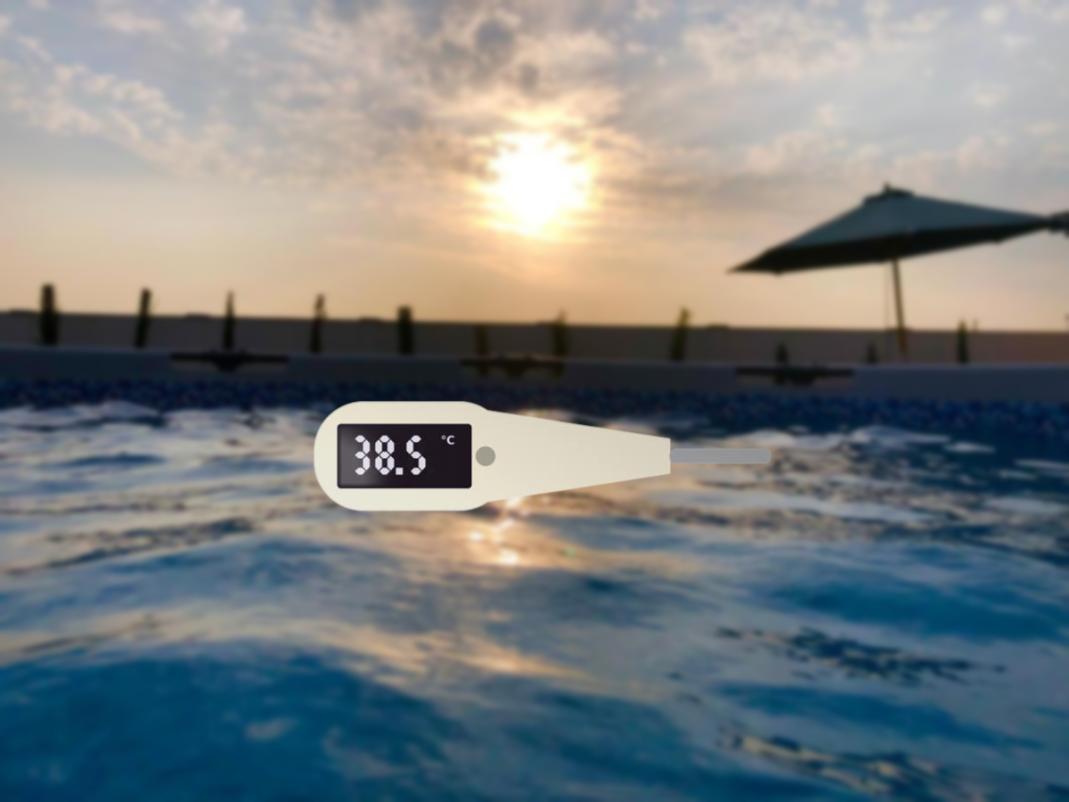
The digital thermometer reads 38.5; °C
